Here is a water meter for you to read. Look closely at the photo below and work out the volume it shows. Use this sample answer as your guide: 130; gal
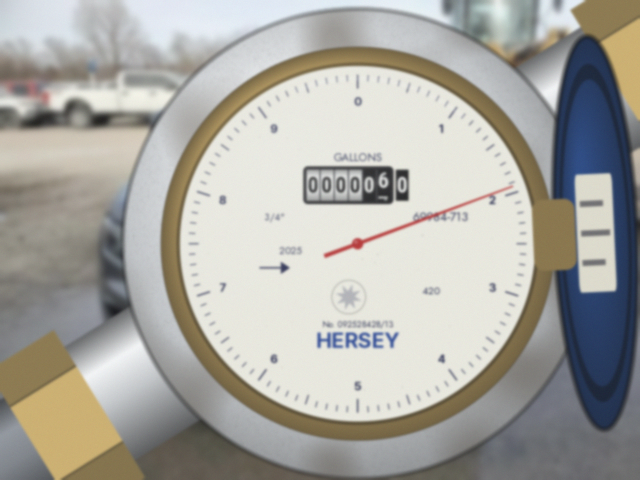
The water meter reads 61.9; gal
